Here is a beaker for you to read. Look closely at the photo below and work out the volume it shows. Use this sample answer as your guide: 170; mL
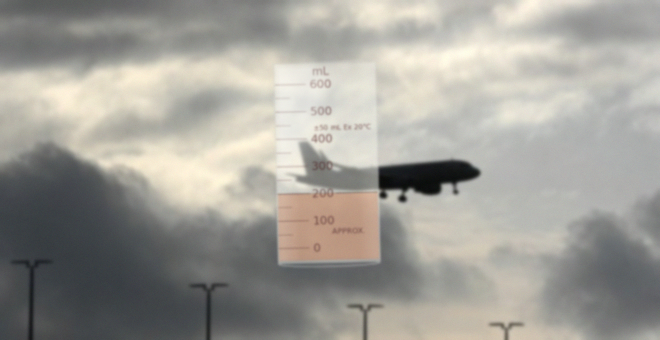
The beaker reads 200; mL
